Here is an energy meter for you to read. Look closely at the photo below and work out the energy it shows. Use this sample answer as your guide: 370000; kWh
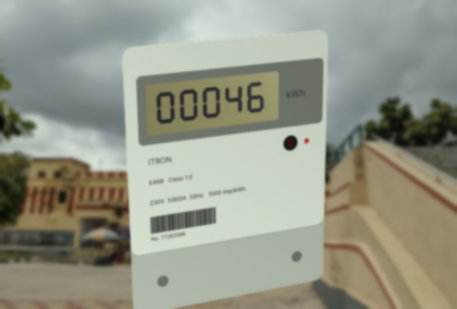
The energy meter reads 46; kWh
